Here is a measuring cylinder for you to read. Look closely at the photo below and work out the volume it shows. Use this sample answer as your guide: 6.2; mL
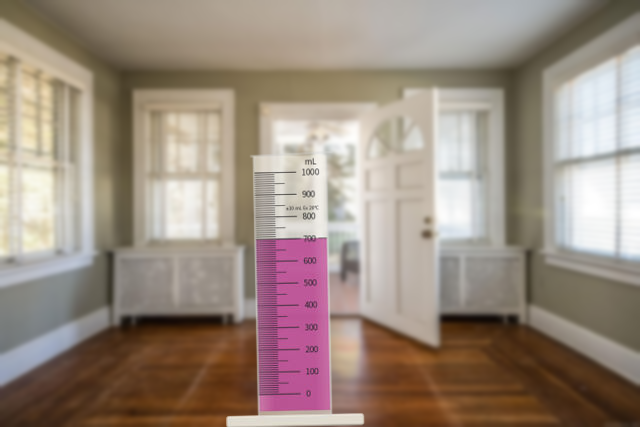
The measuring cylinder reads 700; mL
